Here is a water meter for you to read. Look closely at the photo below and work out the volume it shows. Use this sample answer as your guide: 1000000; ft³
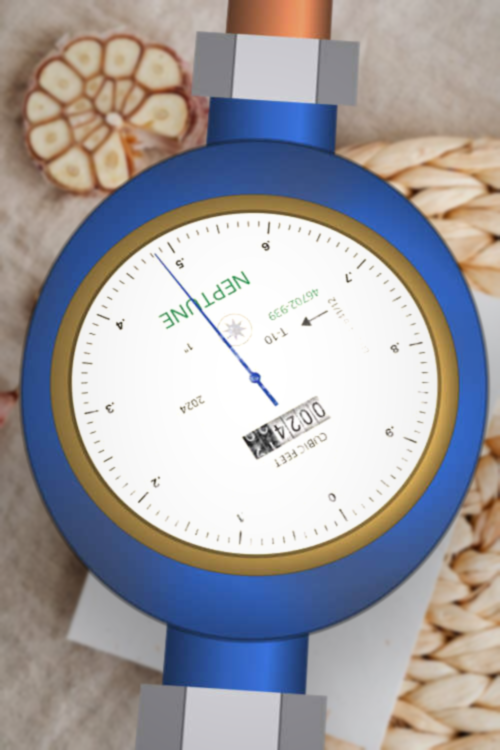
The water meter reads 2419.48; ft³
